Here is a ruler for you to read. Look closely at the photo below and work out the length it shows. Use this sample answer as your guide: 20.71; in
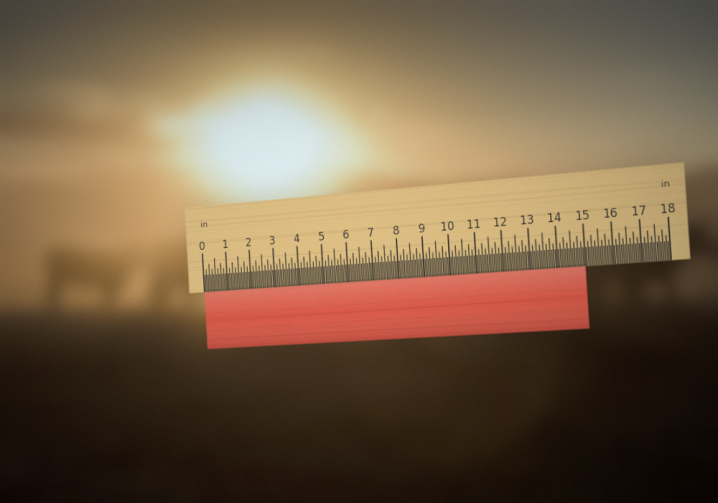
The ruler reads 15; in
